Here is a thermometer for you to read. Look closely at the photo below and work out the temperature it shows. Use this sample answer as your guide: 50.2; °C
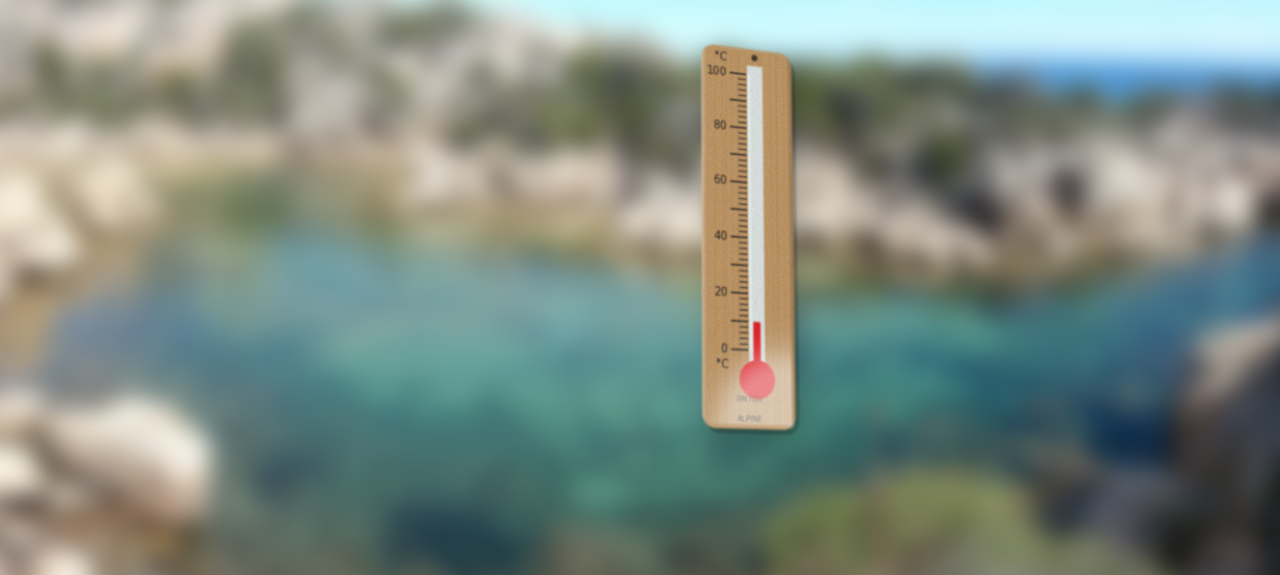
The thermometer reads 10; °C
